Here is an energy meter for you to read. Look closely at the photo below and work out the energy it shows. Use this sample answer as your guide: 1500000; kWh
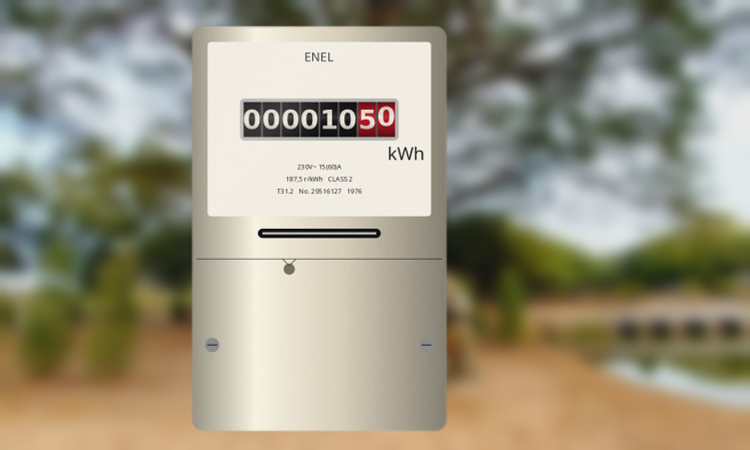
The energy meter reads 10.50; kWh
